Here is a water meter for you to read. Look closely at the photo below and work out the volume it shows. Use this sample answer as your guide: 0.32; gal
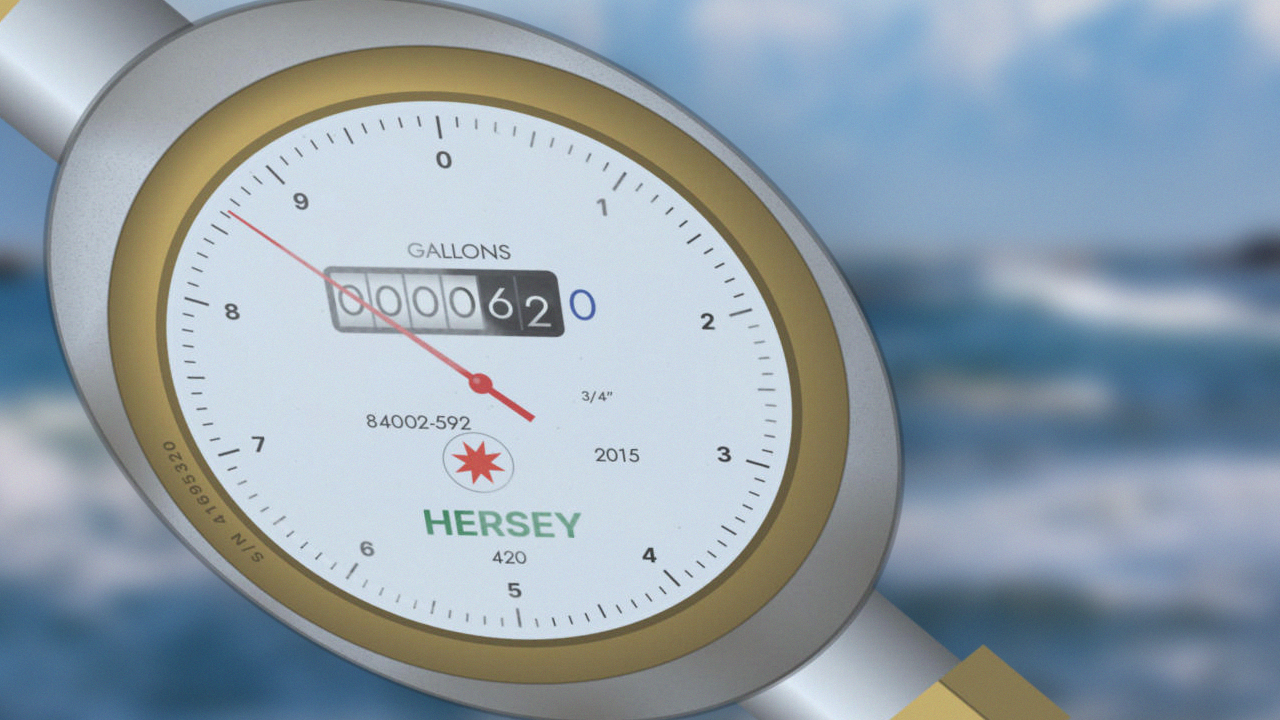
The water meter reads 618.6; gal
